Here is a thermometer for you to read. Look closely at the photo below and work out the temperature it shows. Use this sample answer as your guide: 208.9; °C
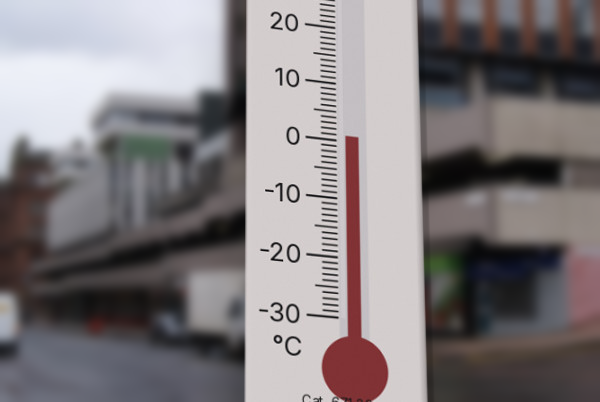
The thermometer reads 1; °C
